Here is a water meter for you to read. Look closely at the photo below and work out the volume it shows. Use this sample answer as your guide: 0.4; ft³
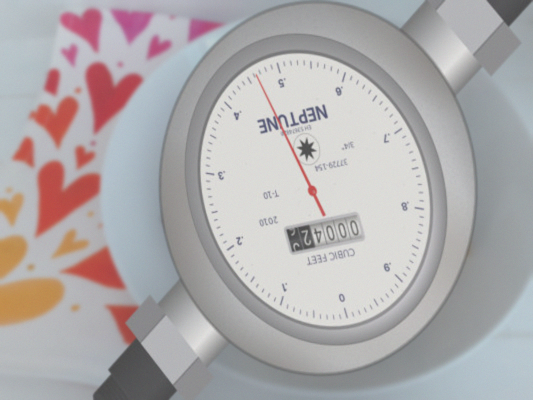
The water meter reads 425.46; ft³
